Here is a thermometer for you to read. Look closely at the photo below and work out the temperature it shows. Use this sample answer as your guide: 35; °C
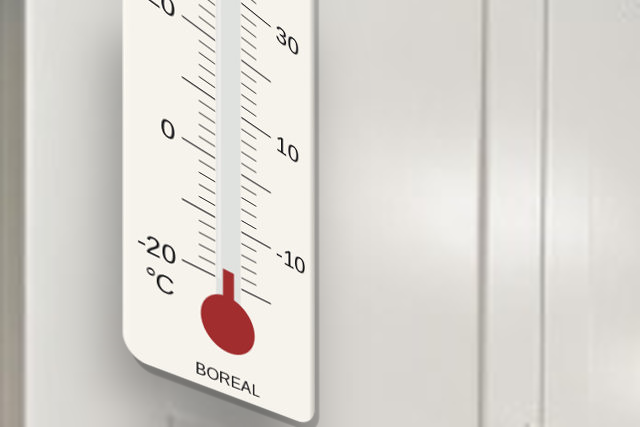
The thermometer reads -18; °C
